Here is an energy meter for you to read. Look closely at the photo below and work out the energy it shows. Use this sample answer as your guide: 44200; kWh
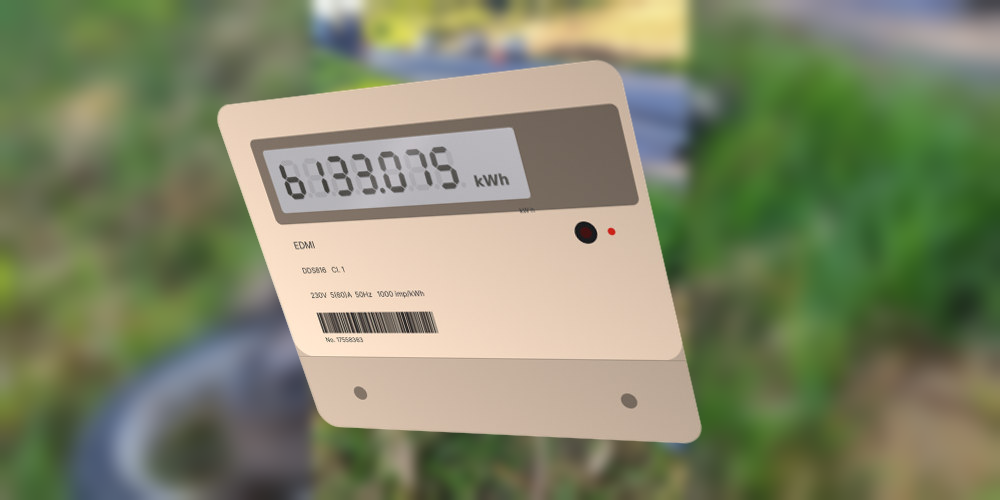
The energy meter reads 6133.075; kWh
